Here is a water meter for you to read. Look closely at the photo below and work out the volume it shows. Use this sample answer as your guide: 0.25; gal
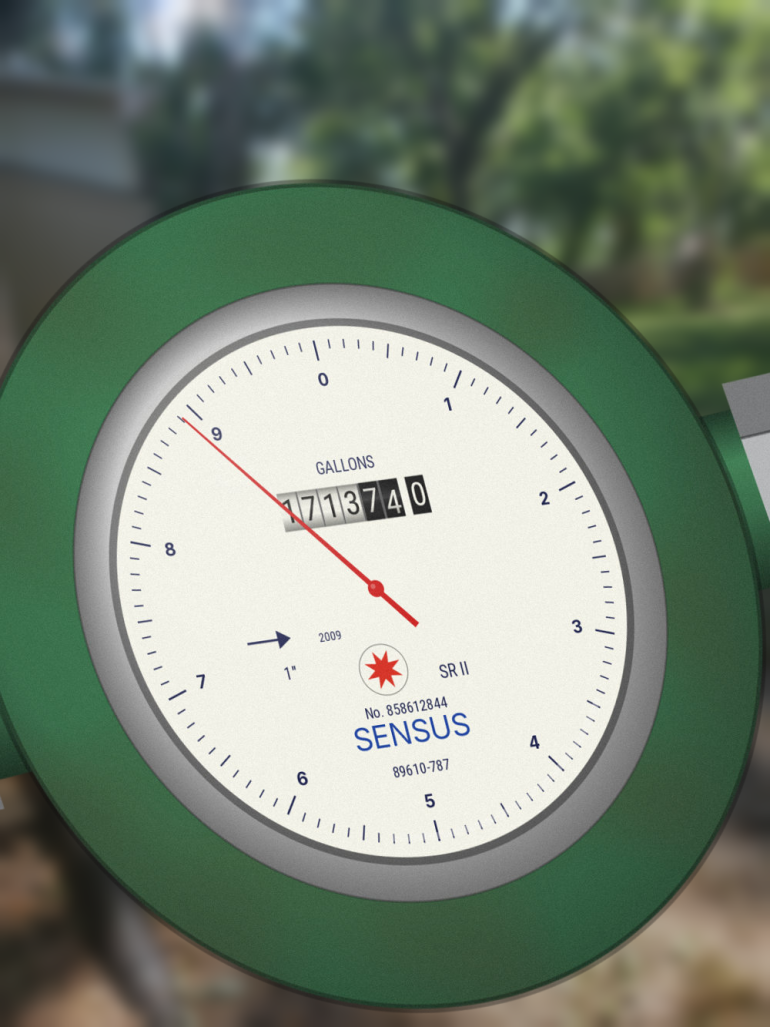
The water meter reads 1713738.9; gal
